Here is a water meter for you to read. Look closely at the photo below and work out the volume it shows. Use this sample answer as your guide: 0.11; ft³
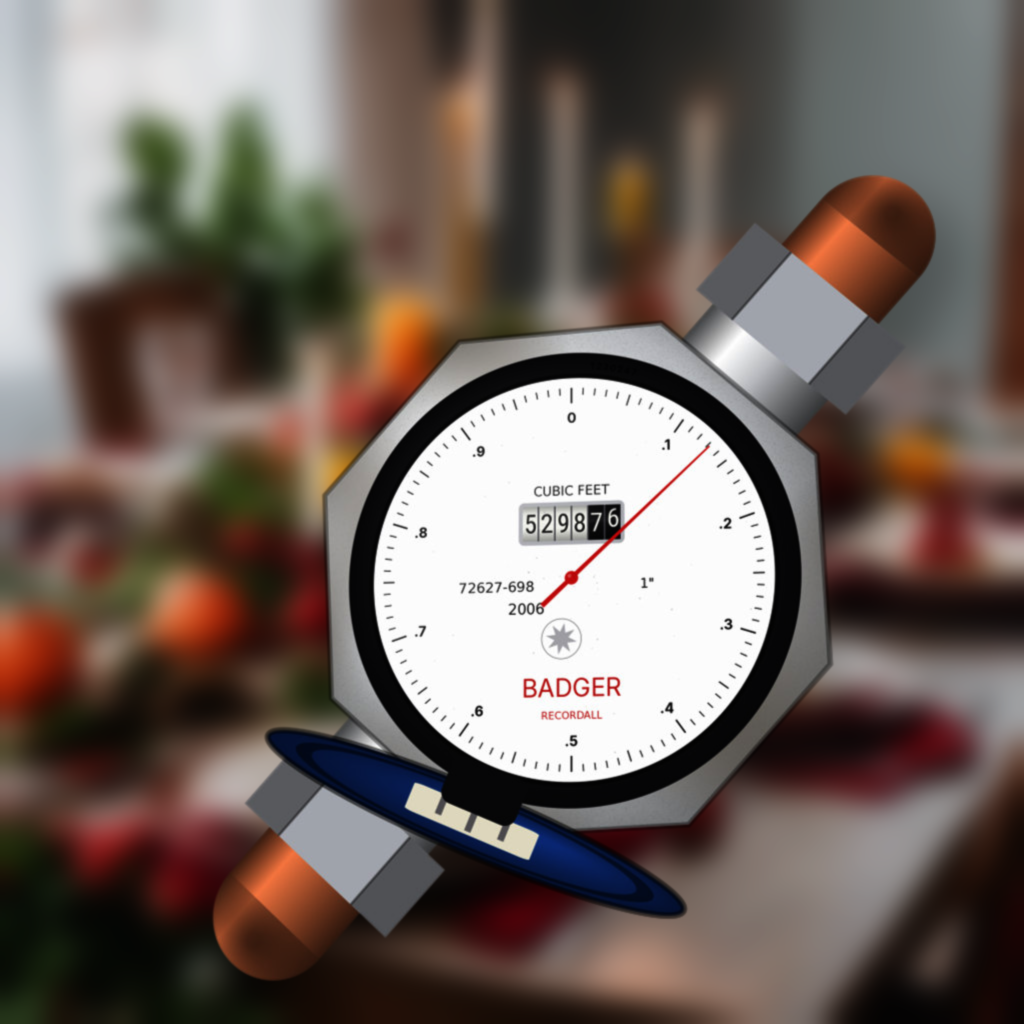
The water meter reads 529876.13; ft³
